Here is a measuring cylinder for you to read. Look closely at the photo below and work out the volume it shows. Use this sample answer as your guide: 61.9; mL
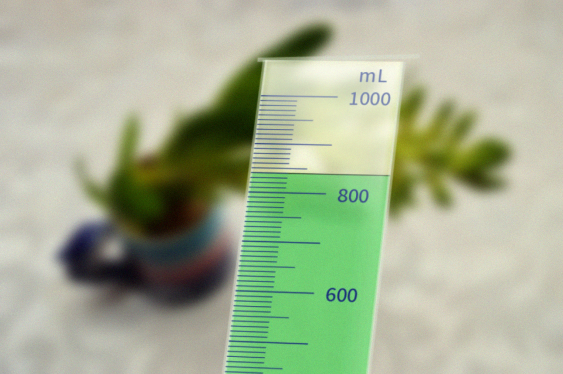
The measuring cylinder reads 840; mL
